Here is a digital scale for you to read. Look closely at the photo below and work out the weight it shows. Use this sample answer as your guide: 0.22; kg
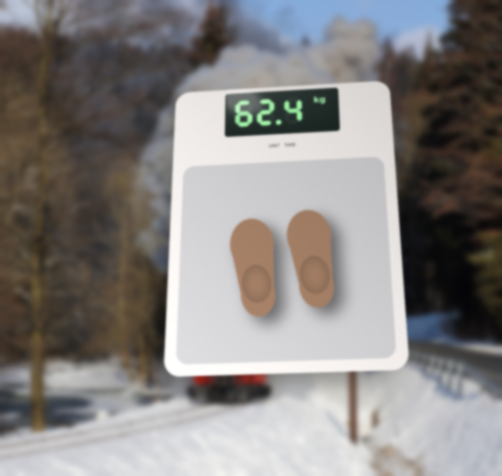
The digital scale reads 62.4; kg
